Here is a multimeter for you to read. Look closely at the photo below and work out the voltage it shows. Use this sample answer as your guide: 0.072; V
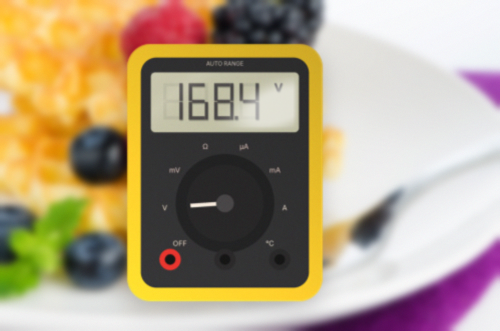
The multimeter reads 168.4; V
